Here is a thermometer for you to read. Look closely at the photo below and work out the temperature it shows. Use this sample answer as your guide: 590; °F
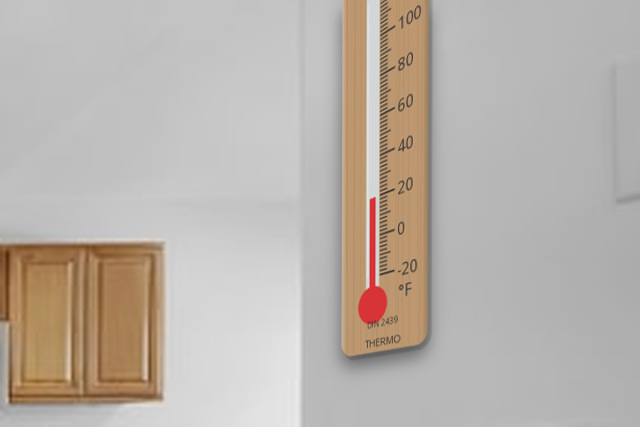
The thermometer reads 20; °F
